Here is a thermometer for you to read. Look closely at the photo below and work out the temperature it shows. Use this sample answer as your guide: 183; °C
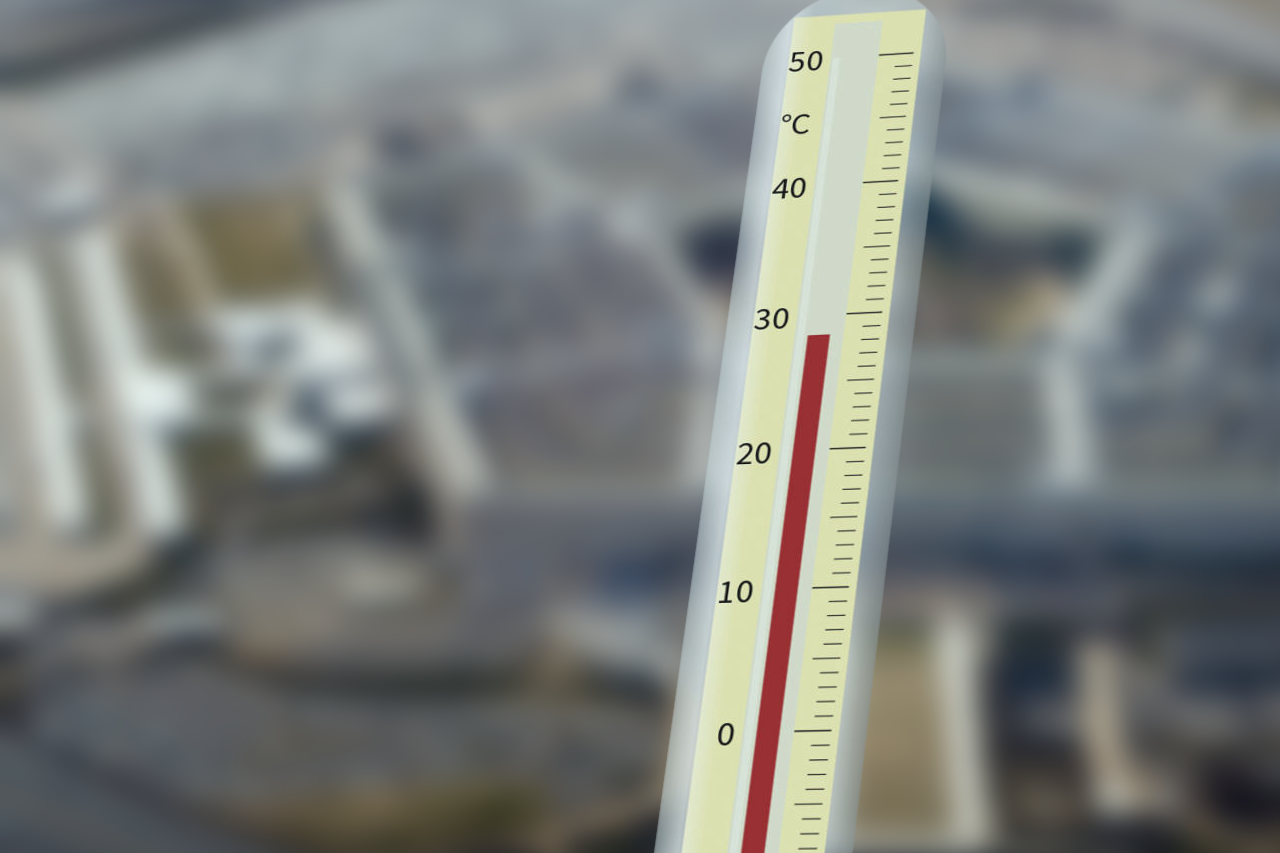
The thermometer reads 28.5; °C
